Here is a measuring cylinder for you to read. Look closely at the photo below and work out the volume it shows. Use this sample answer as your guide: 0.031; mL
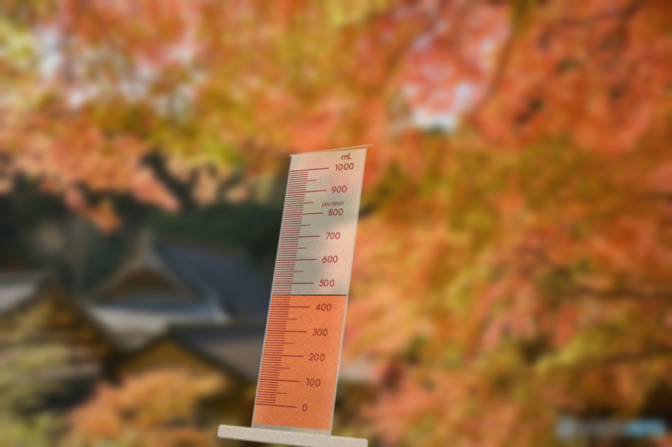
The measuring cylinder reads 450; mL
